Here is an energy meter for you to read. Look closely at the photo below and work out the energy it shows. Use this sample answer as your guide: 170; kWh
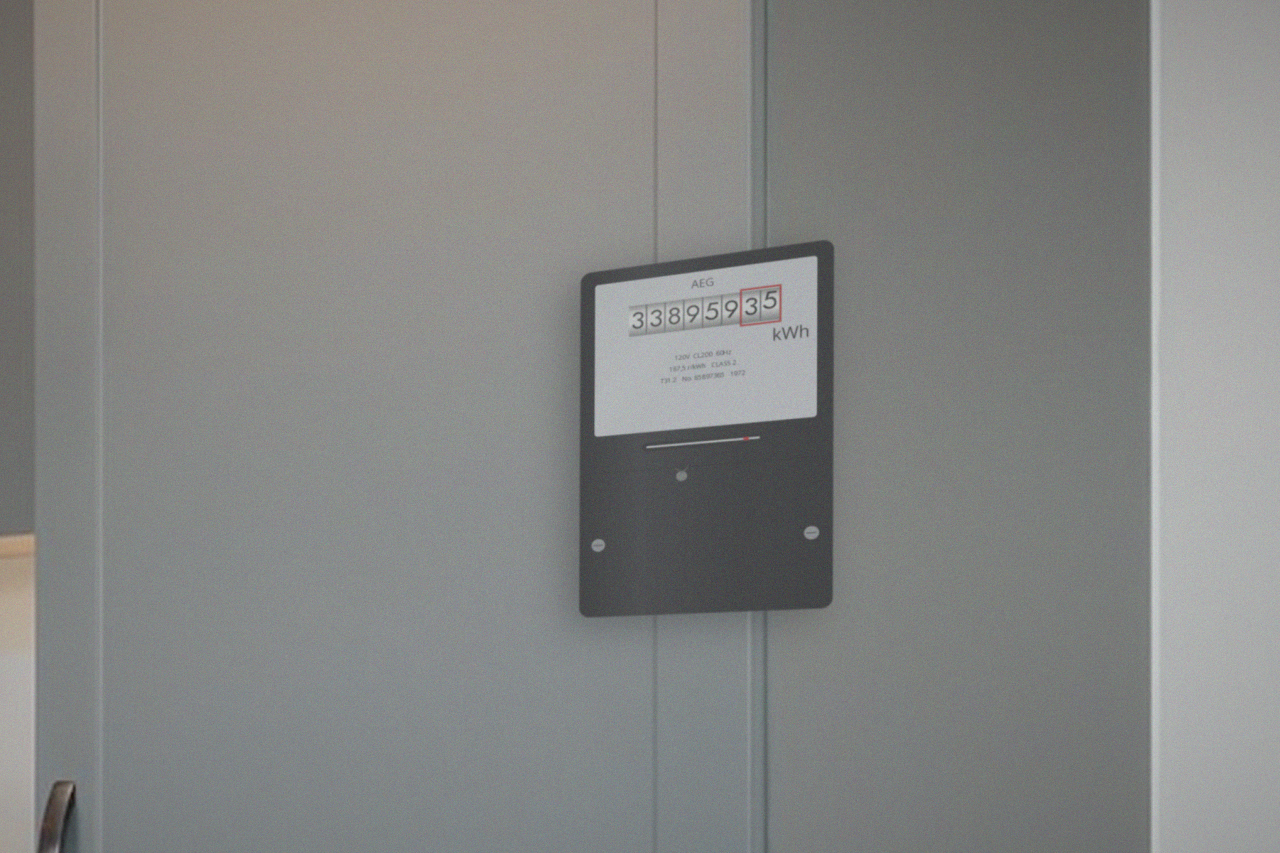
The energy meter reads 338959.35; kWh
